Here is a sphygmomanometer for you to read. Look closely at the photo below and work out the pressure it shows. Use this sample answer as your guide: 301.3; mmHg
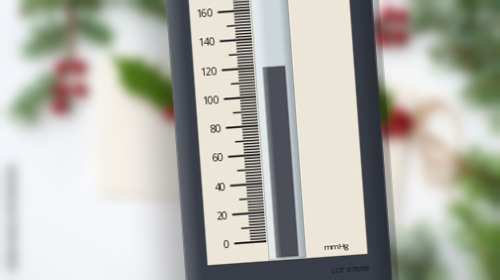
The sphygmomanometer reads 120; mmHg
